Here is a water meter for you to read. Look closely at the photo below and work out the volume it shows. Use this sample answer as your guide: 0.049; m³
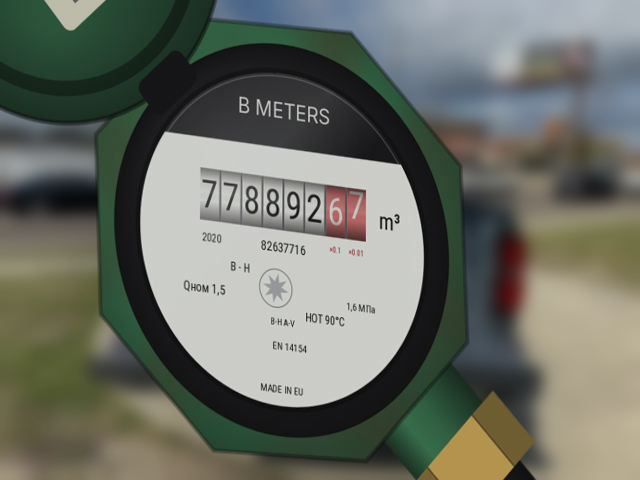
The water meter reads 778892.67; m³
